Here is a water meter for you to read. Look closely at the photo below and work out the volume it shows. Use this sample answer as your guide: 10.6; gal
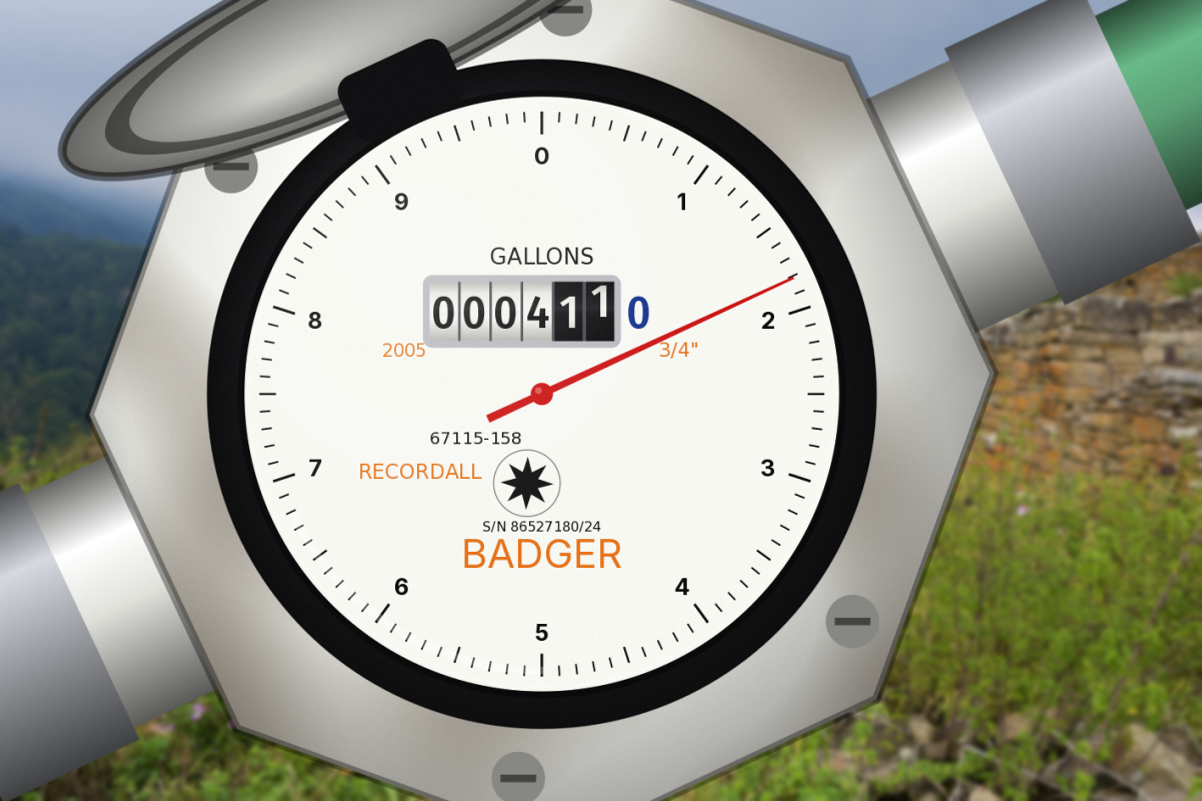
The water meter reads 4111.8; gal
